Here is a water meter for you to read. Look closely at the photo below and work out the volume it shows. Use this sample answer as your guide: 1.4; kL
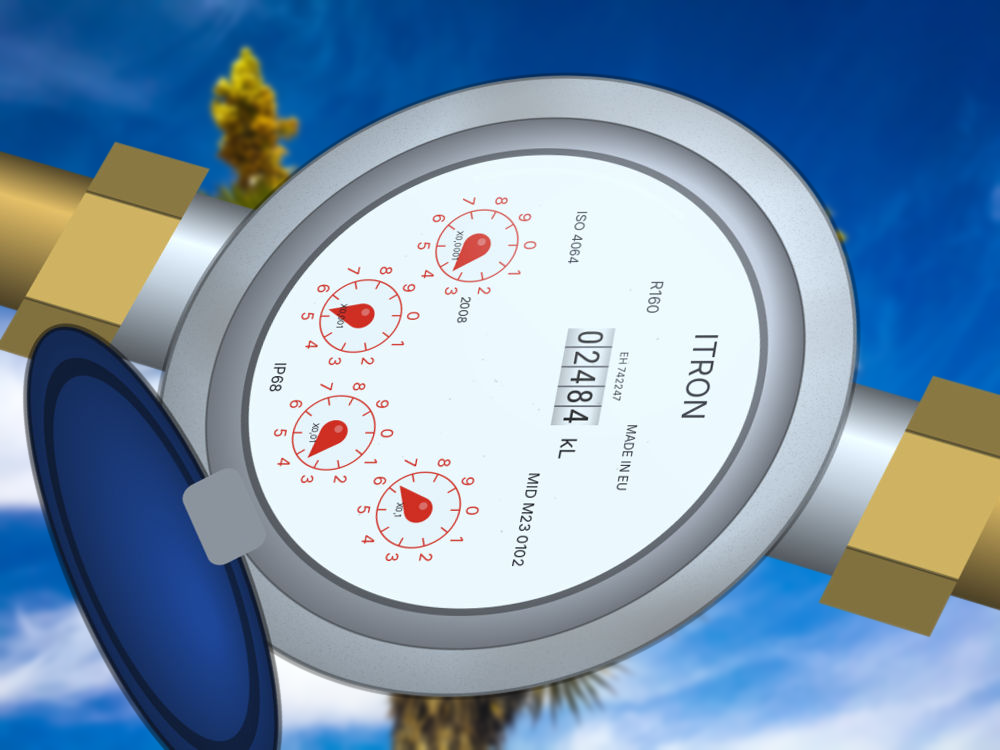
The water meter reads 2484.6353; kL
